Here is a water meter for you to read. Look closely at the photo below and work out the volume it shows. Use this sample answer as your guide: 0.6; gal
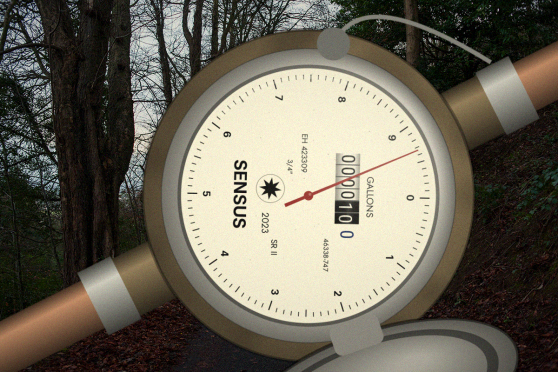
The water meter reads 99.3; gal
